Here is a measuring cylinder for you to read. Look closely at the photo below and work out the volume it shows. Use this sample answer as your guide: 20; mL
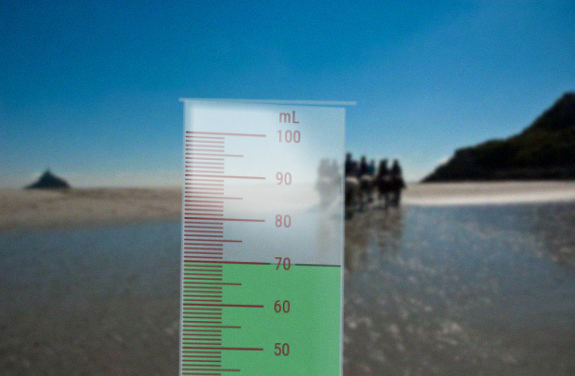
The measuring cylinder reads 70; mL
